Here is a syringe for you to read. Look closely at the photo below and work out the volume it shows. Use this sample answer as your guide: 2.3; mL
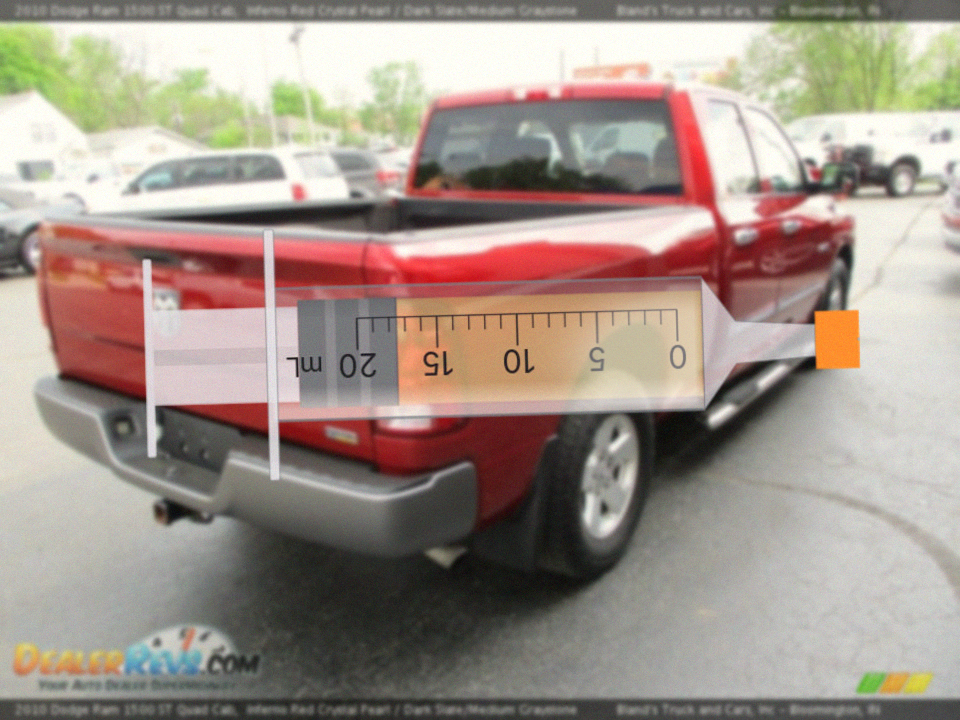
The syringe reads 17.5; mL
